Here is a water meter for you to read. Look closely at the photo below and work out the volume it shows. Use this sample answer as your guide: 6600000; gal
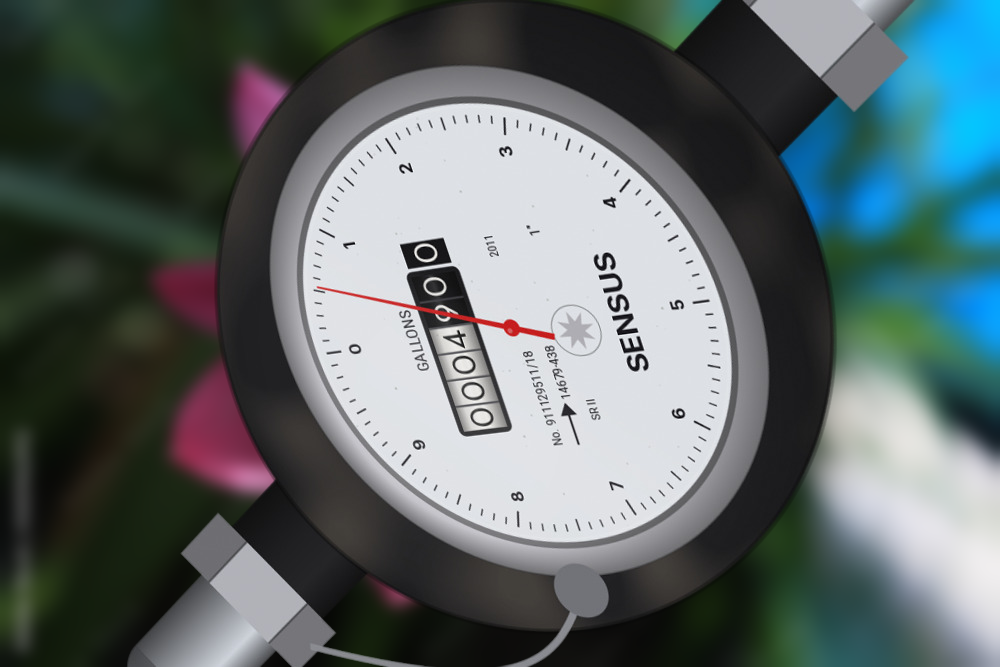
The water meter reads 4900.5; gal
